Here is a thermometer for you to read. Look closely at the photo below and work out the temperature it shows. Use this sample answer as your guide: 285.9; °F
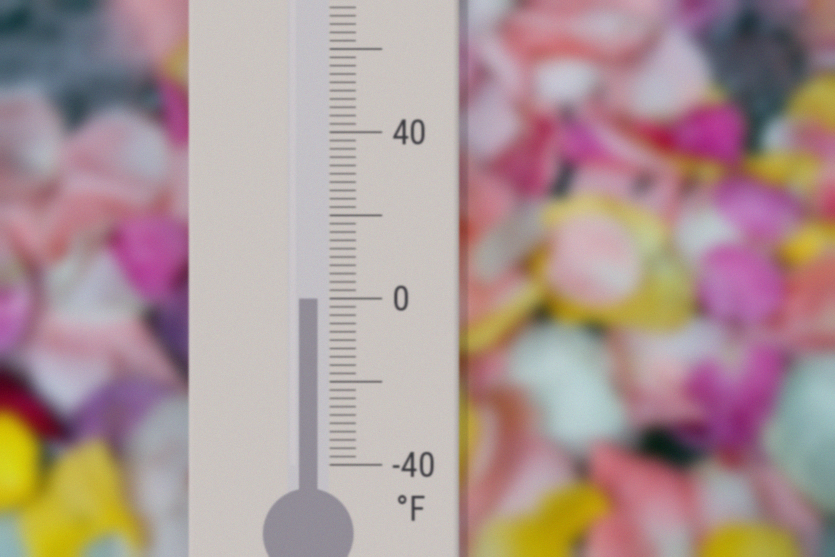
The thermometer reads 0; °F
